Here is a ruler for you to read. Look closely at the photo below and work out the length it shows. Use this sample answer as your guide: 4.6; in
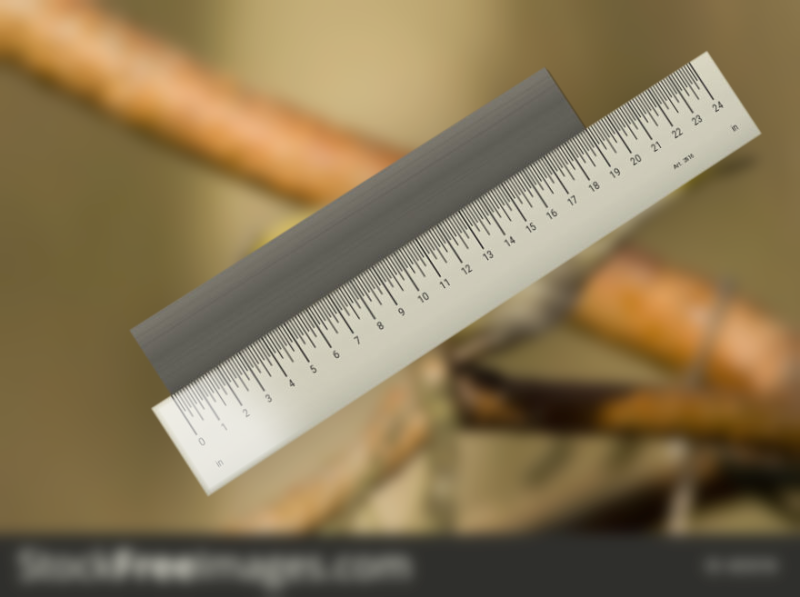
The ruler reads 19; in
